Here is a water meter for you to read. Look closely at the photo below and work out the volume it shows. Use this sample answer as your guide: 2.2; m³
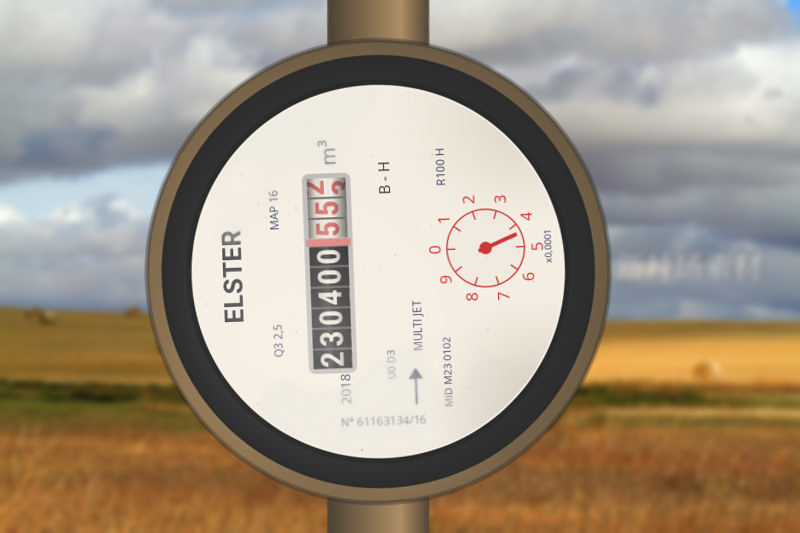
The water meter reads 230400.5524; m³
